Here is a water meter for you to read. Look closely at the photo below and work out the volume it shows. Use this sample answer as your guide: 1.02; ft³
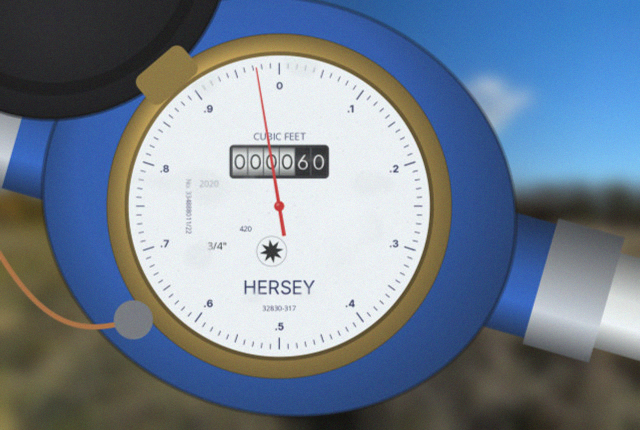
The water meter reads 59.97; ft³
